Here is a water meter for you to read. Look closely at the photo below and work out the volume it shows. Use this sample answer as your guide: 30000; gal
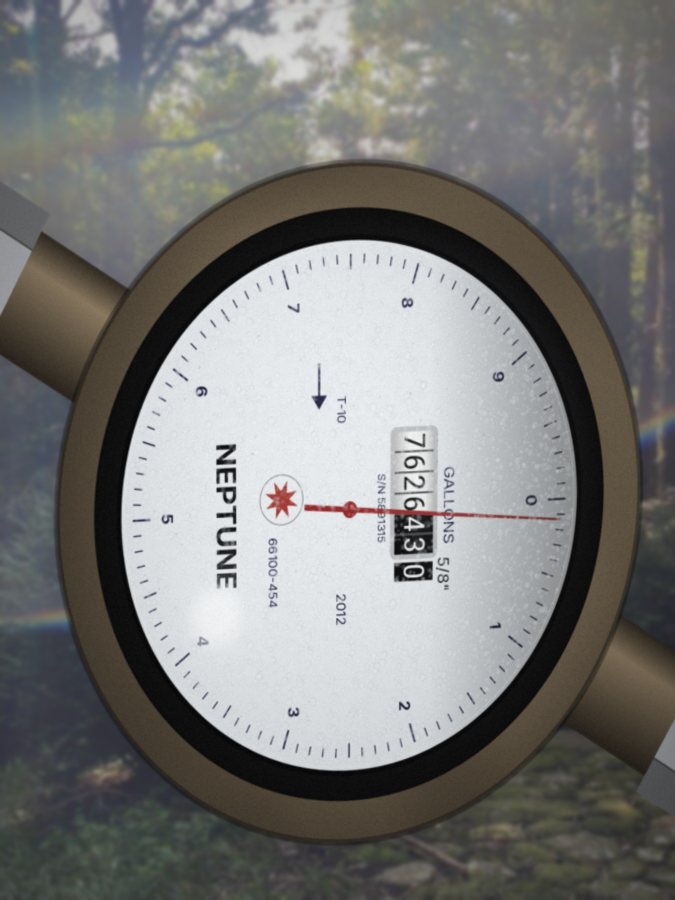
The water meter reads 7626430.1; gal
